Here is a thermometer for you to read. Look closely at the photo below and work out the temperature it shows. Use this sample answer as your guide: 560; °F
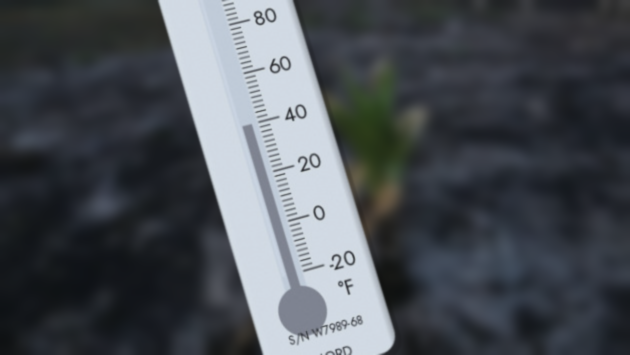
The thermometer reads 40; °F
